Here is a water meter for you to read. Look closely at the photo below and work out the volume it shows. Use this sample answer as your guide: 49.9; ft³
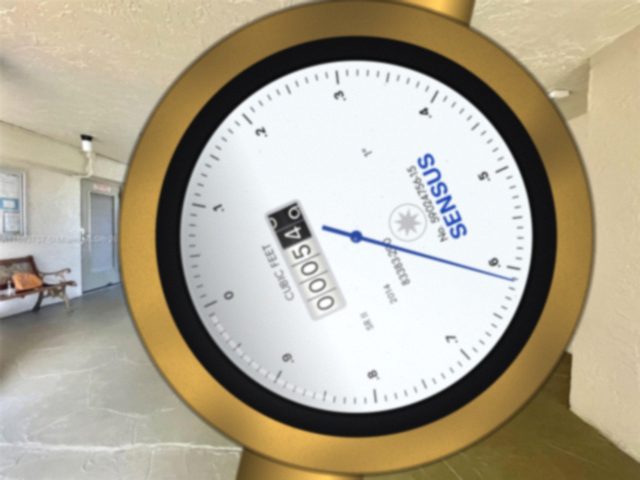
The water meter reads 548.61; ft³
